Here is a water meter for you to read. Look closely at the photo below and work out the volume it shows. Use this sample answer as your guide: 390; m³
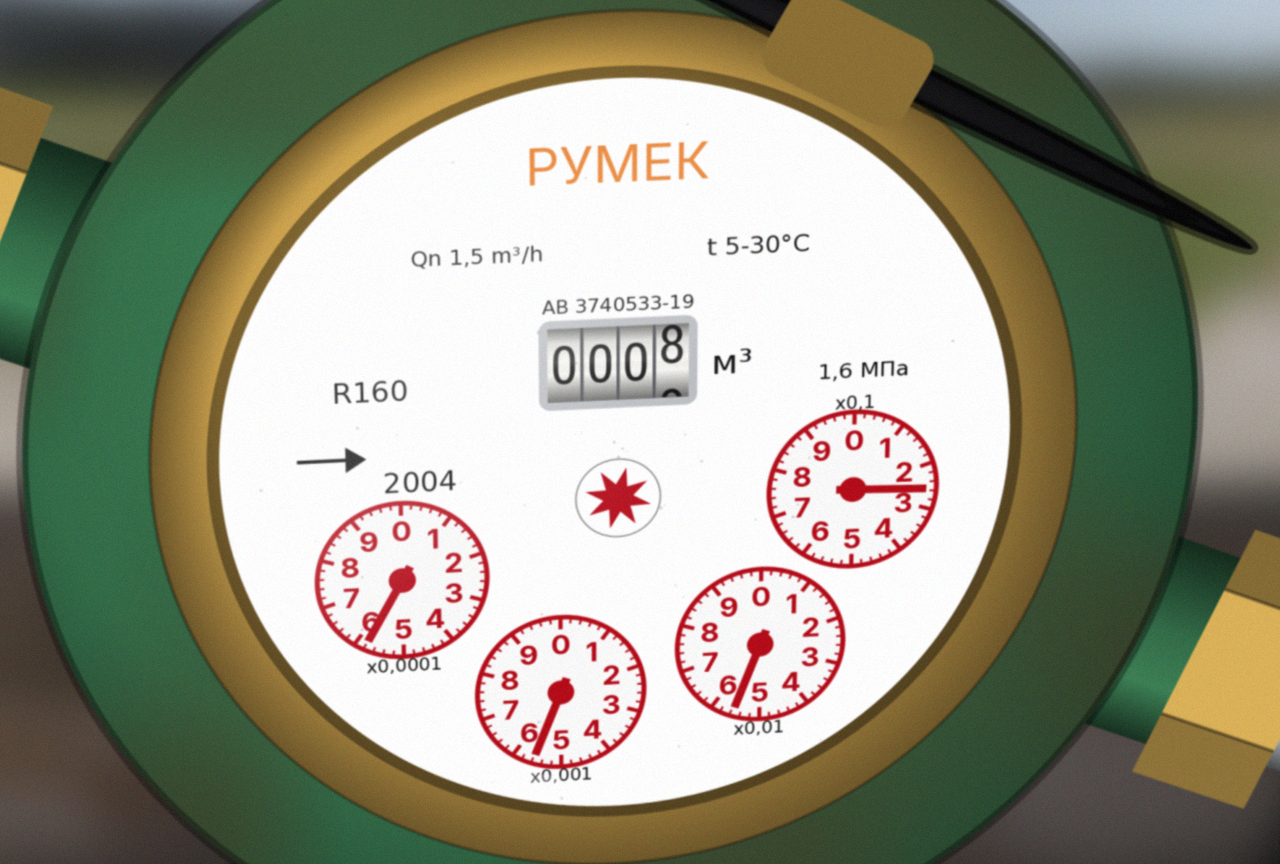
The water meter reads 8.2555; m³
